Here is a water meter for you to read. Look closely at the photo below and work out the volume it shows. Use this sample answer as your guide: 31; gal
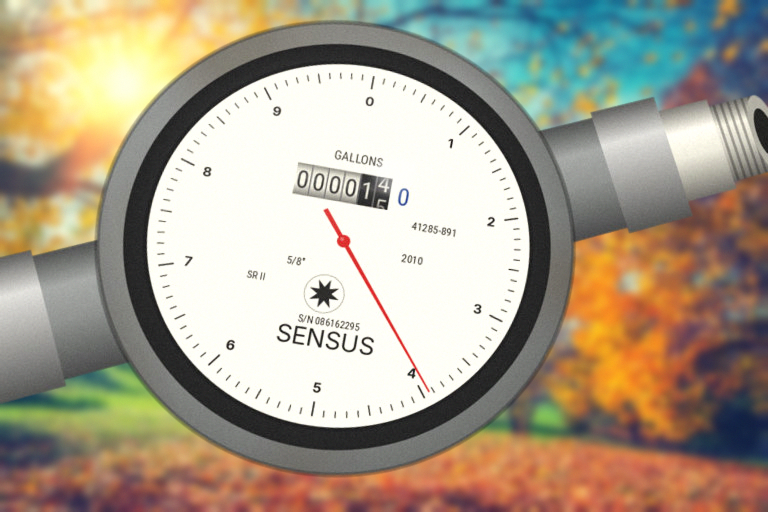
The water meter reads 143.9; gal
